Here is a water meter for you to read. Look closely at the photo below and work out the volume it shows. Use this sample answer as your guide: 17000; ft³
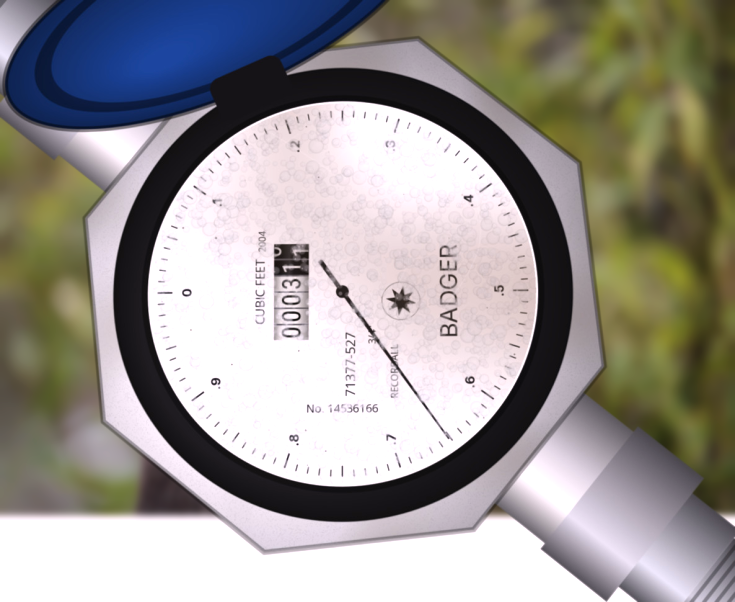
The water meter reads 310.65; ft³
